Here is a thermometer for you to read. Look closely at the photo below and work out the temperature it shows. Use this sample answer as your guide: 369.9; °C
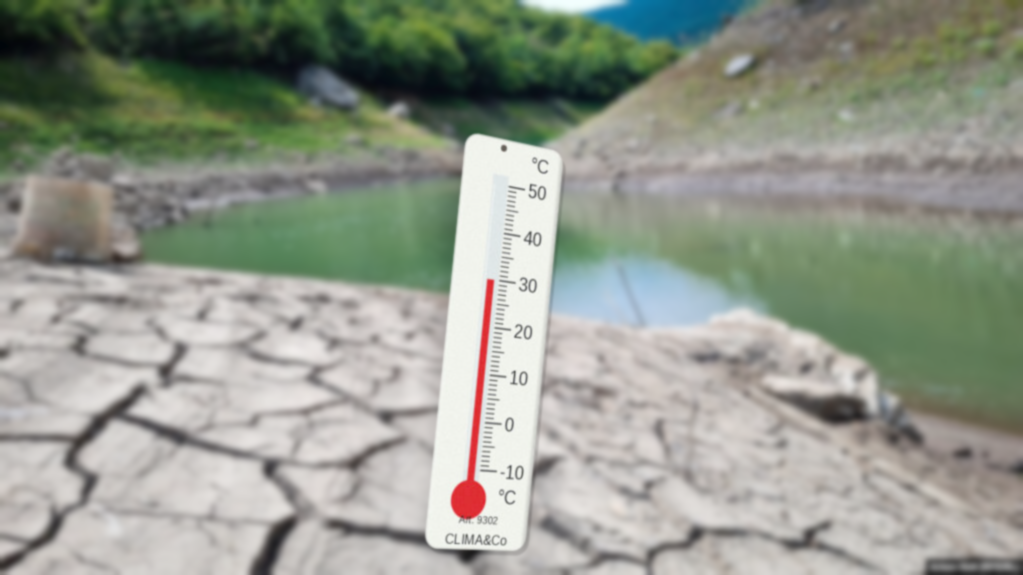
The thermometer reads 30; °C
